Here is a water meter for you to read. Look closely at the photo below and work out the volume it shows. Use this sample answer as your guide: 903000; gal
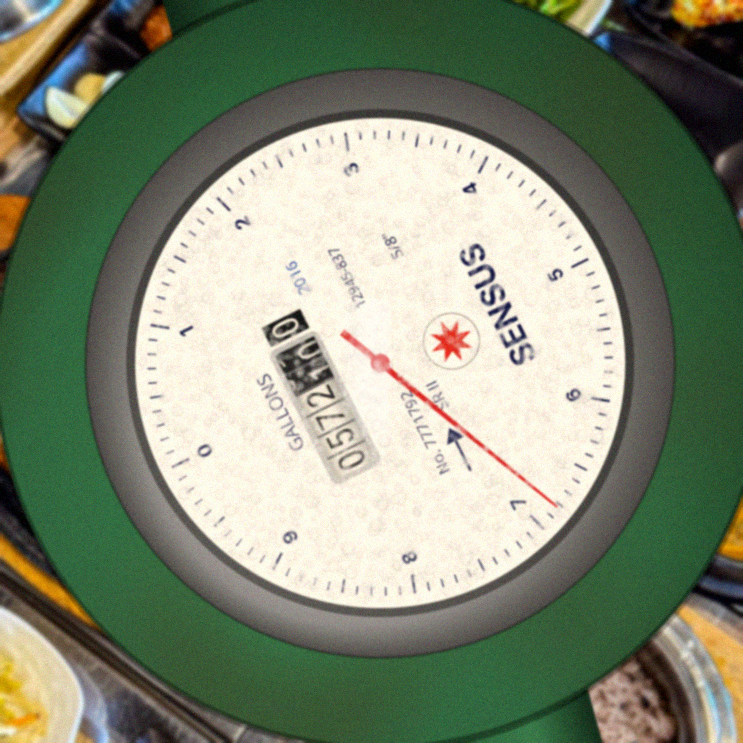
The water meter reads 572096.8; gal
